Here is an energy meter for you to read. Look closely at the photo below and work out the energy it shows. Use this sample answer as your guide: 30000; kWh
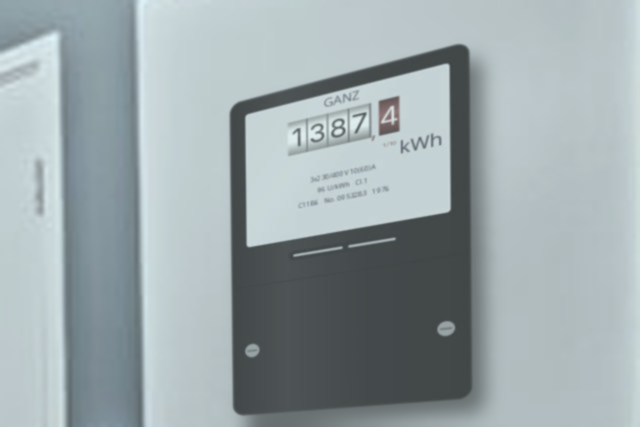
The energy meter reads 1387.4; kWh
